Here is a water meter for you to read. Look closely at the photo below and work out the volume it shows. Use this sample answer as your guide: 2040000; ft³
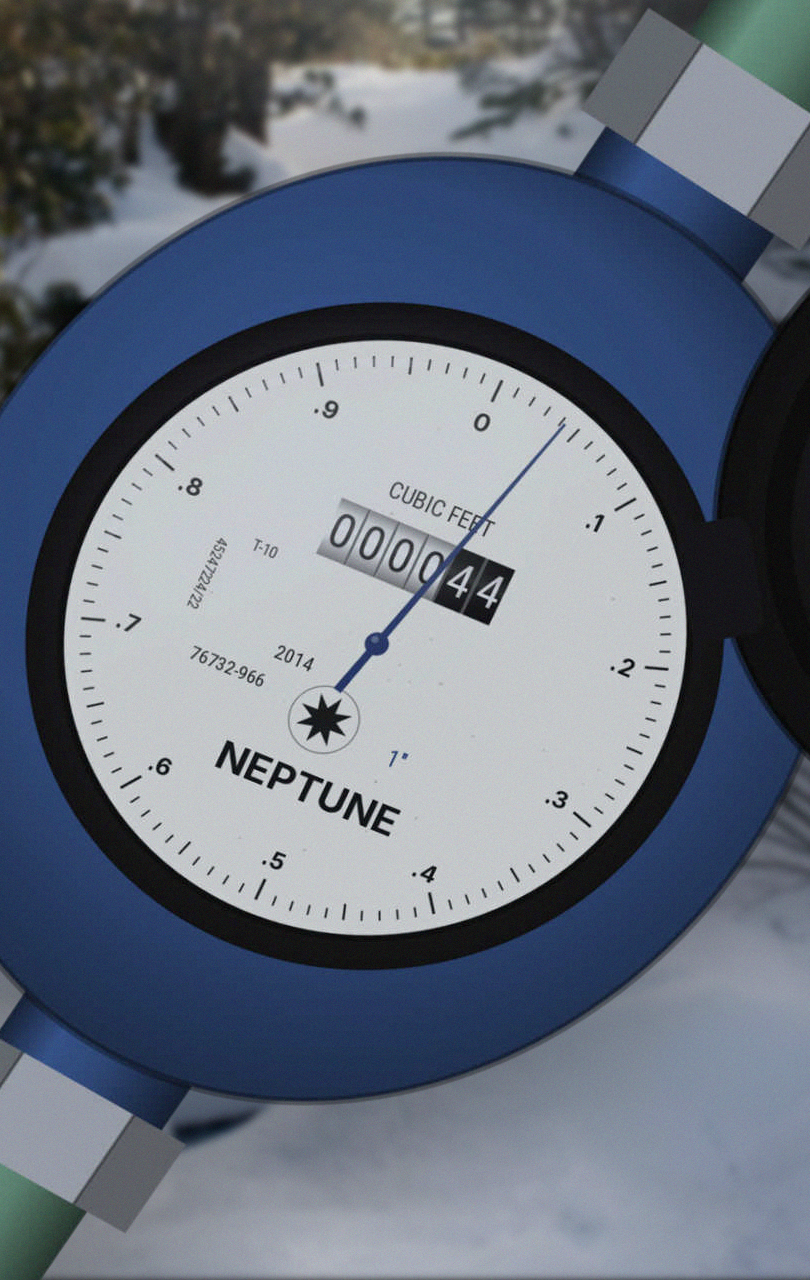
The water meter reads 44.04; ft³
